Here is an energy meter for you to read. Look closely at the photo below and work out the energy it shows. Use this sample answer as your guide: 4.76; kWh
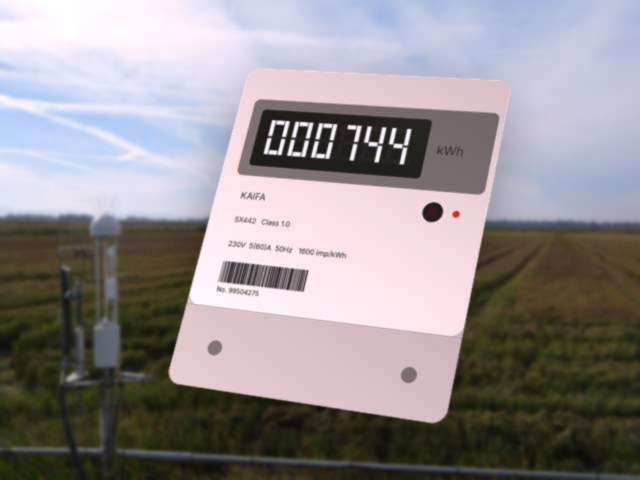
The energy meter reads 744; kWh
